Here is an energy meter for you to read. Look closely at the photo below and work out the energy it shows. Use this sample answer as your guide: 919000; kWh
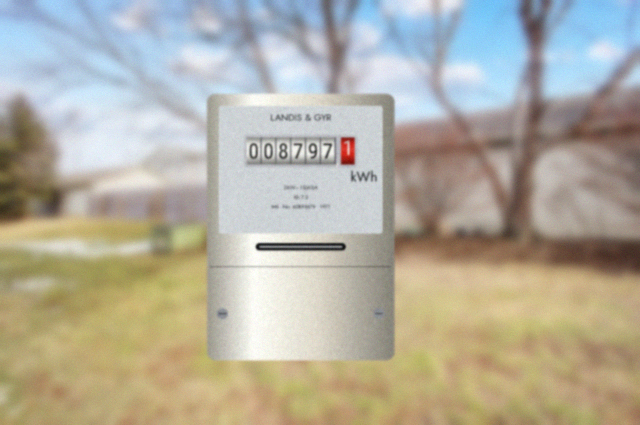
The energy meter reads 8797.1; kWh
